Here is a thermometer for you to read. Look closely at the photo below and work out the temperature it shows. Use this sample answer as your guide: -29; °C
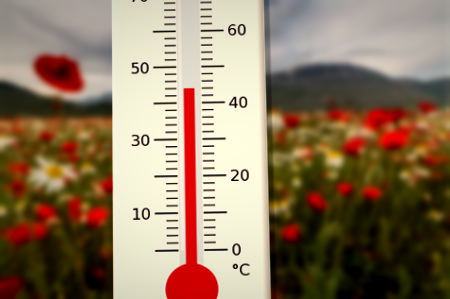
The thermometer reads 44; °C
